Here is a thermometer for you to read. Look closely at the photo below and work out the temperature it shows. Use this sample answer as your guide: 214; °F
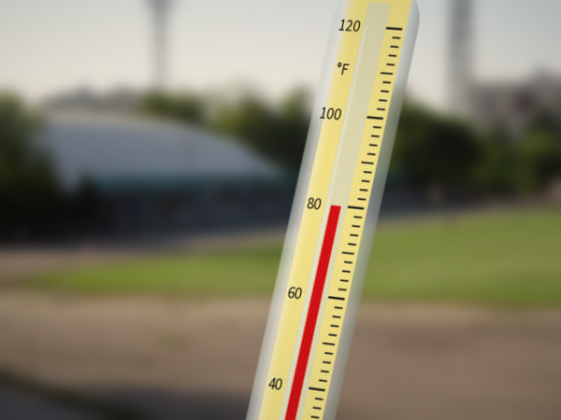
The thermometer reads 80; °F
